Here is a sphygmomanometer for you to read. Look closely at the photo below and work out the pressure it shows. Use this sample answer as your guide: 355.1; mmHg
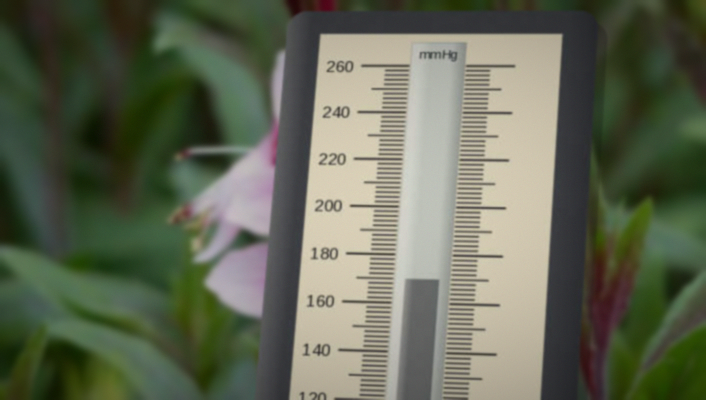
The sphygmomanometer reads 170; mmHg
